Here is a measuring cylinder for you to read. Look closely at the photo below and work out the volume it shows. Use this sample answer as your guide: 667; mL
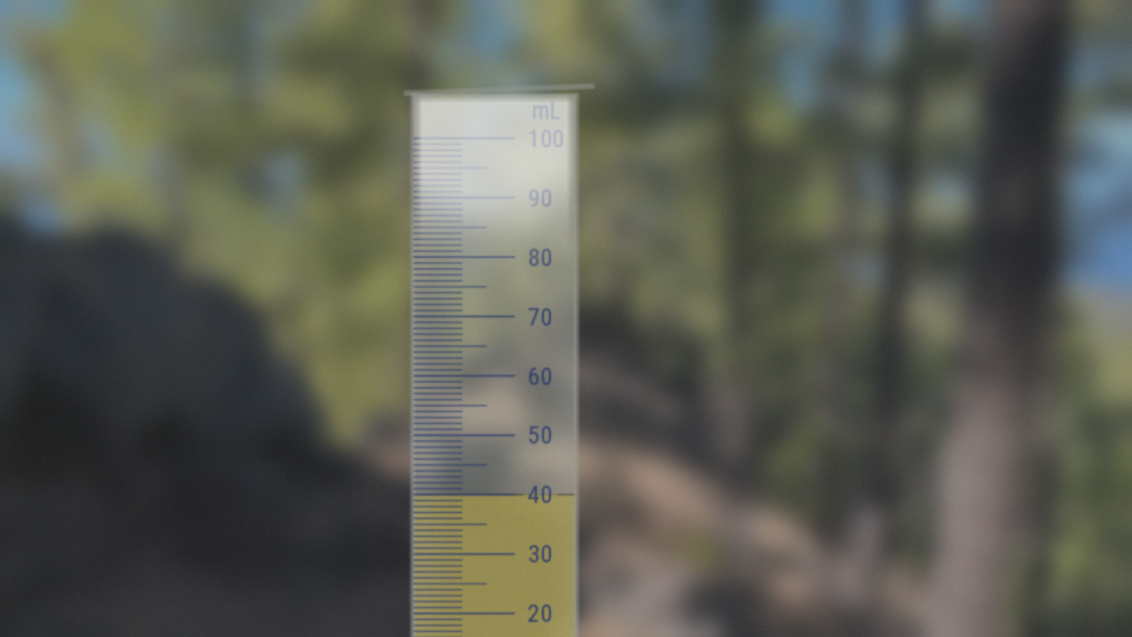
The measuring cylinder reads 40; mL
